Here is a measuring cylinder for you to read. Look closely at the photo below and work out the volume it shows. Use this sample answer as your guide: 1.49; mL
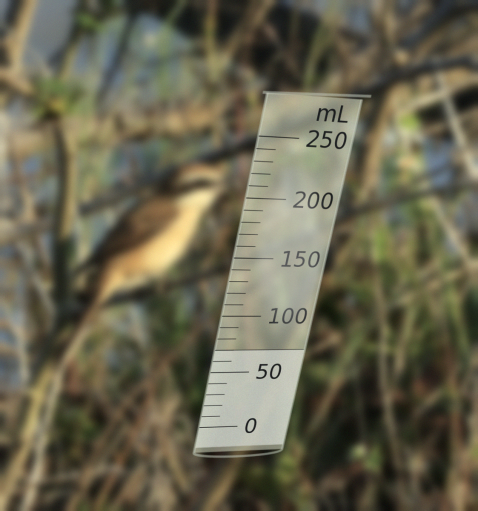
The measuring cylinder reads 70; mL
